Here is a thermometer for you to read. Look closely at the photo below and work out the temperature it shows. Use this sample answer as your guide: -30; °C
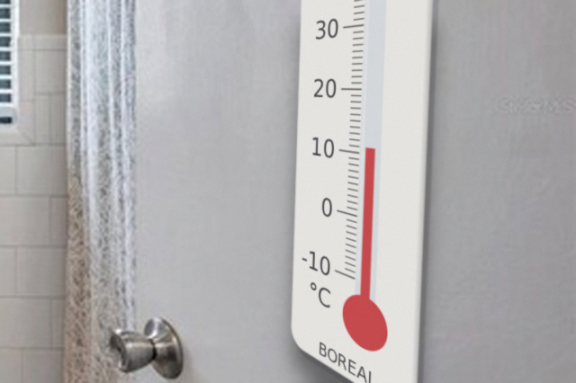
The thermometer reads 11; °C
